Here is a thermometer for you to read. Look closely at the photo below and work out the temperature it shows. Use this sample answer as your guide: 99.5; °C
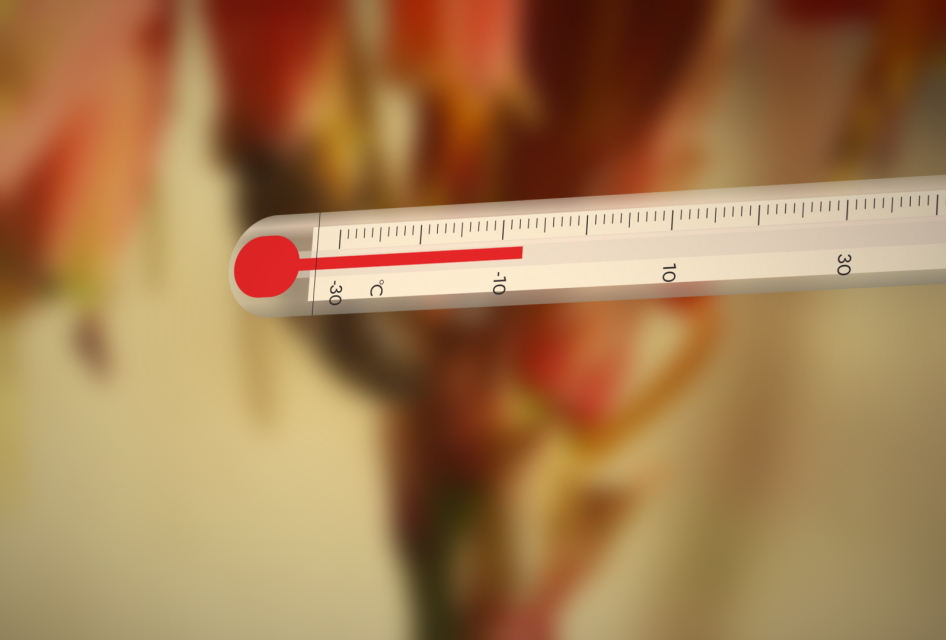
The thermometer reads -7.5; °C
